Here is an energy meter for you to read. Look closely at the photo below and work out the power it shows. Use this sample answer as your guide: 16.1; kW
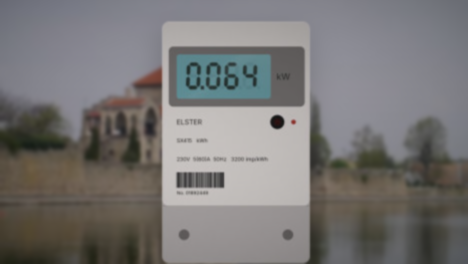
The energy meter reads 0.064; kW
